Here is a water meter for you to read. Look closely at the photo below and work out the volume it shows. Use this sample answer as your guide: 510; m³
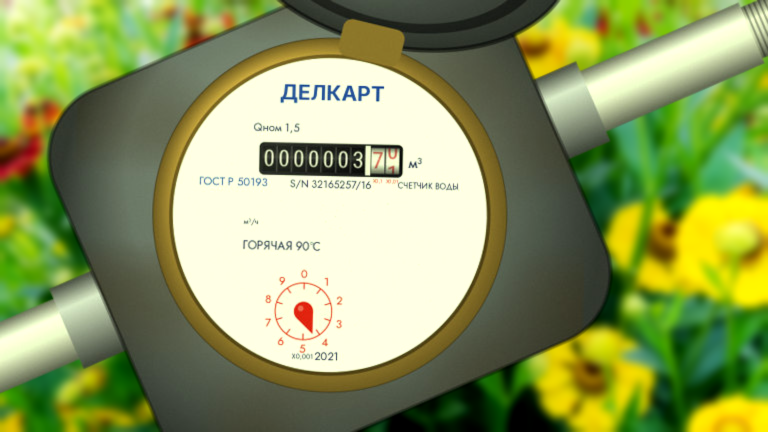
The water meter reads 3.704; m³
